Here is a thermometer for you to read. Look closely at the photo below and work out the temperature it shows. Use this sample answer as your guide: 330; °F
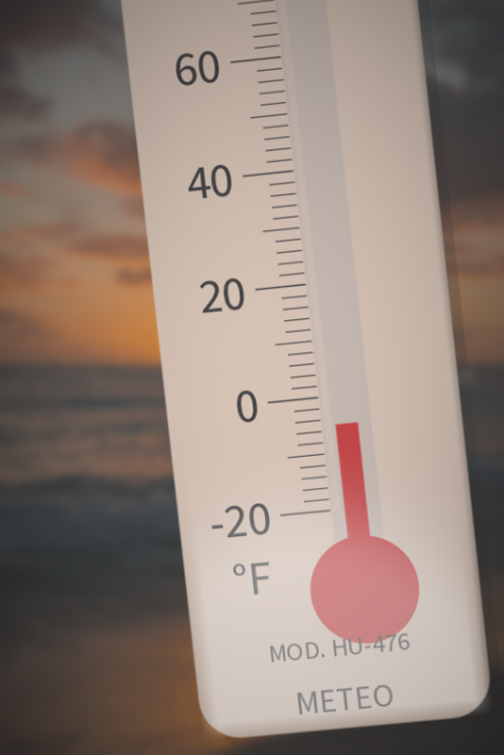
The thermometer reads -5; °F
